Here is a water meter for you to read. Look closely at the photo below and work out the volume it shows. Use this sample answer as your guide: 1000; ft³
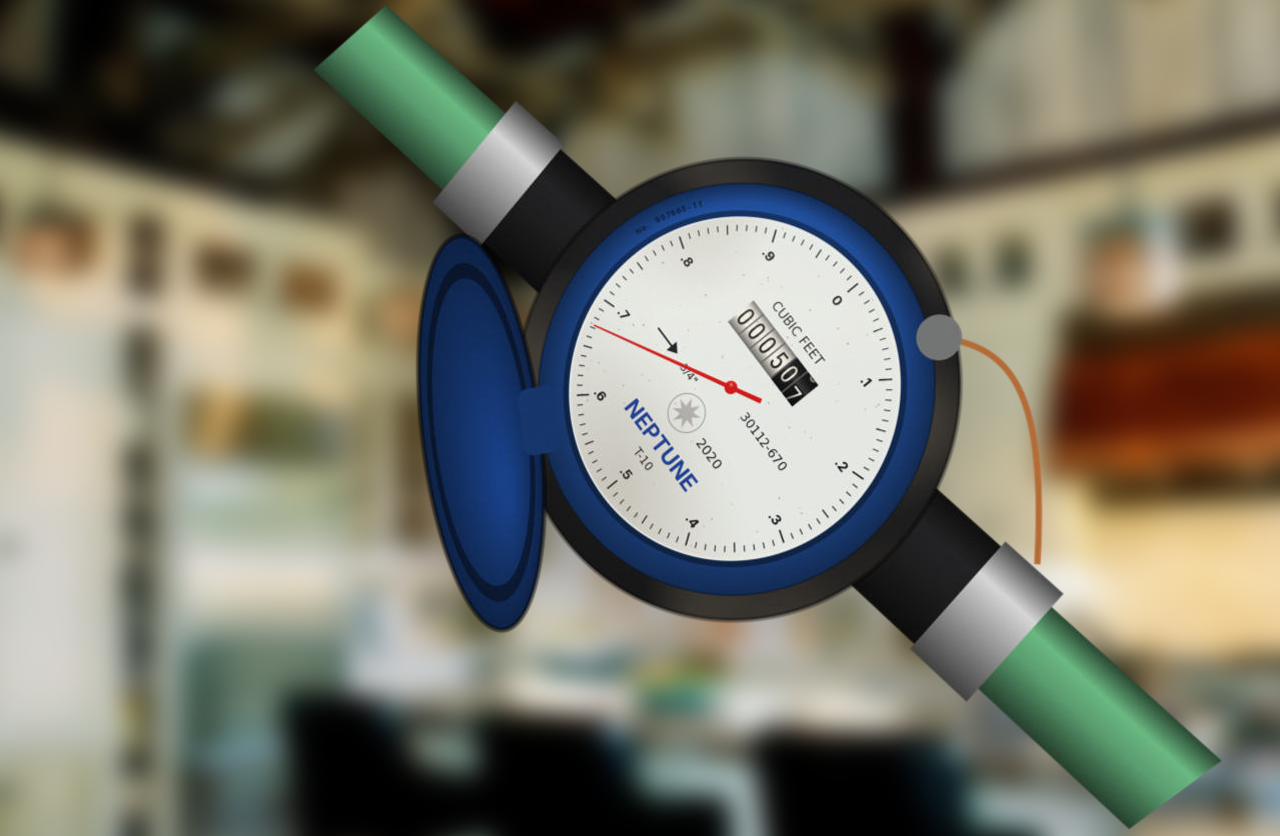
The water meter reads 506.67; ft³
